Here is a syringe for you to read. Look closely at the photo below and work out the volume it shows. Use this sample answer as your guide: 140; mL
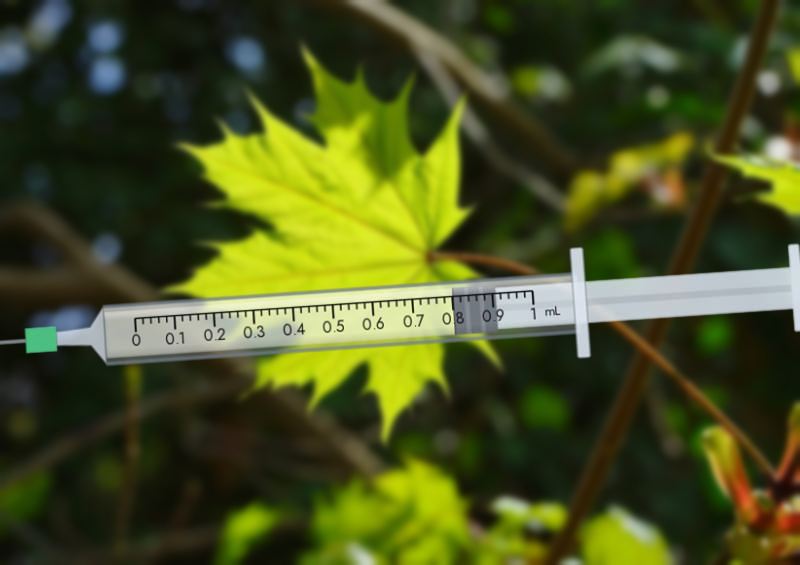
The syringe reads 0.8; mL
